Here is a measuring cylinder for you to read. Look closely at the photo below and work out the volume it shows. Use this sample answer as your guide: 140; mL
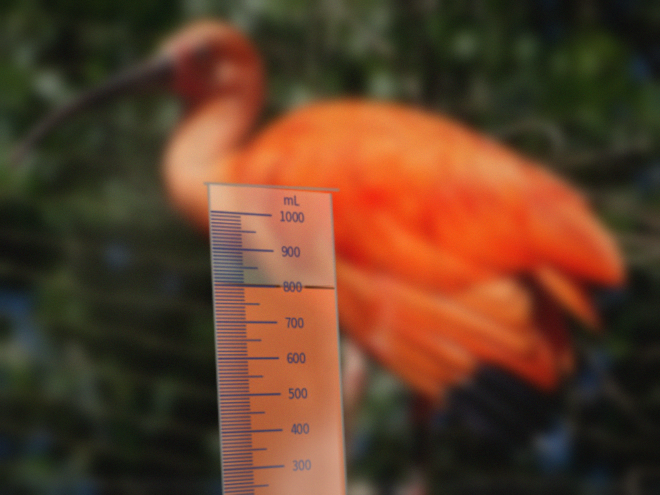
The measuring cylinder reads 800; mL
